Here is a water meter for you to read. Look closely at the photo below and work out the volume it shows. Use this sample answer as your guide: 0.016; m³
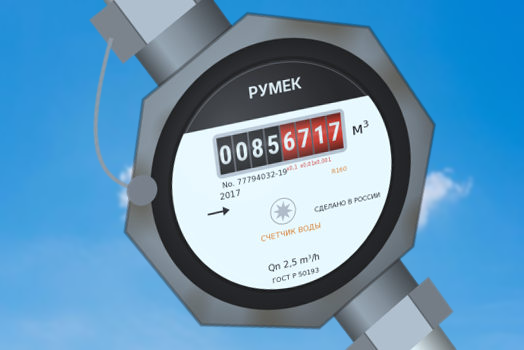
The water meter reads 85.6717; m³
